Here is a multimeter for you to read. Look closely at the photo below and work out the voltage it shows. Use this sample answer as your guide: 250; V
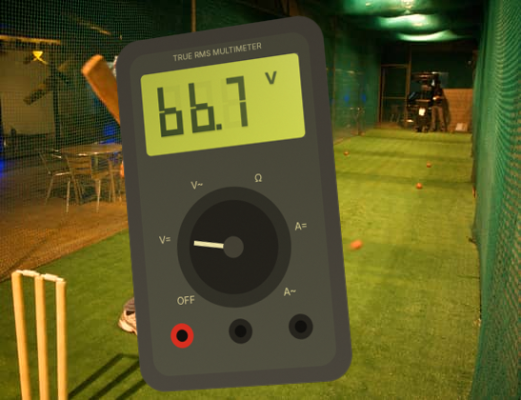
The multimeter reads 66.7; V
